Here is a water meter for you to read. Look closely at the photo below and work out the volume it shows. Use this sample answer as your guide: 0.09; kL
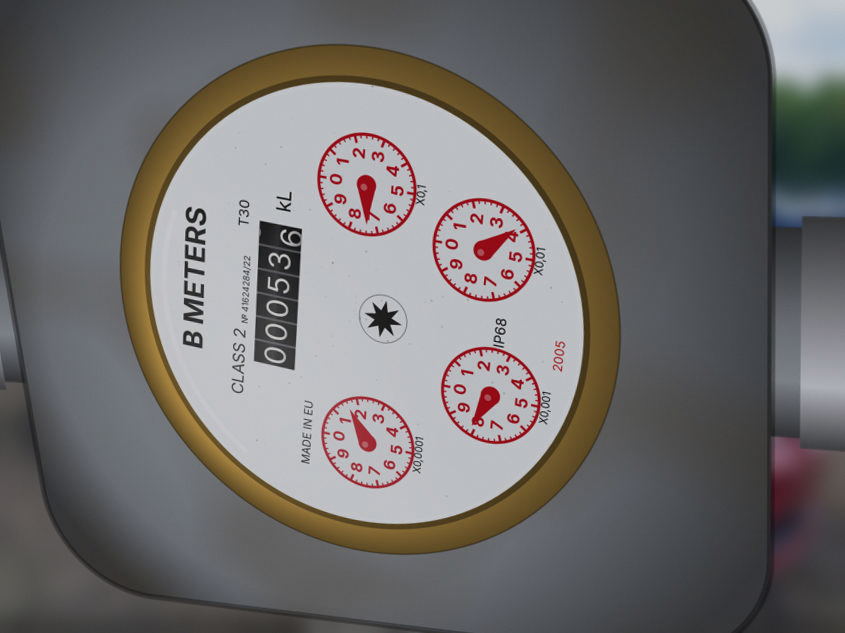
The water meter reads 535.7381; kL
